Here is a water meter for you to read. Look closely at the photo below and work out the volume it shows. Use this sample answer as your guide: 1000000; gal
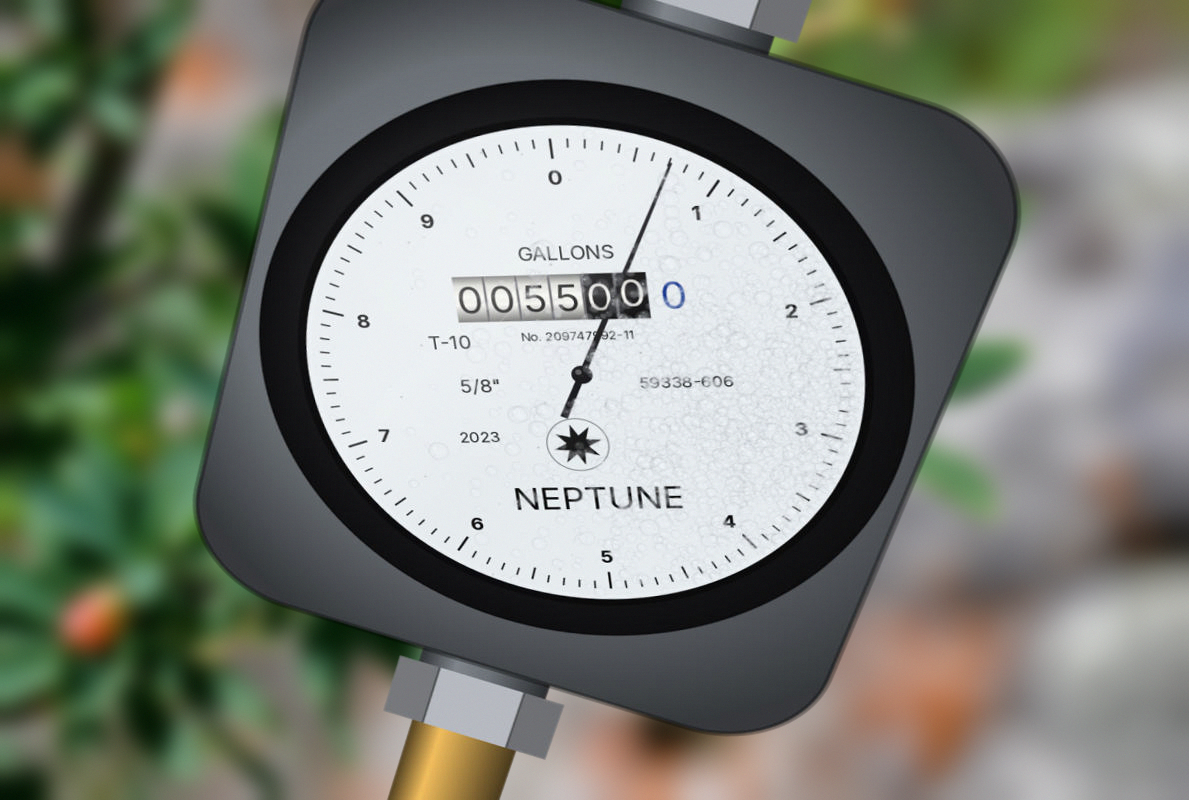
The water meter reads 55000.7; gal
